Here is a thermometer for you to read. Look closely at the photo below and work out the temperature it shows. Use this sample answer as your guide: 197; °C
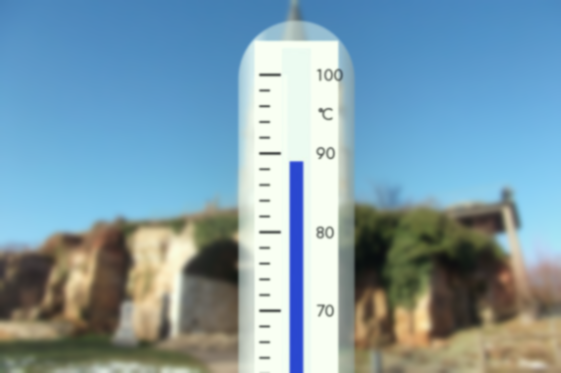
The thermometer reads 89; °C
